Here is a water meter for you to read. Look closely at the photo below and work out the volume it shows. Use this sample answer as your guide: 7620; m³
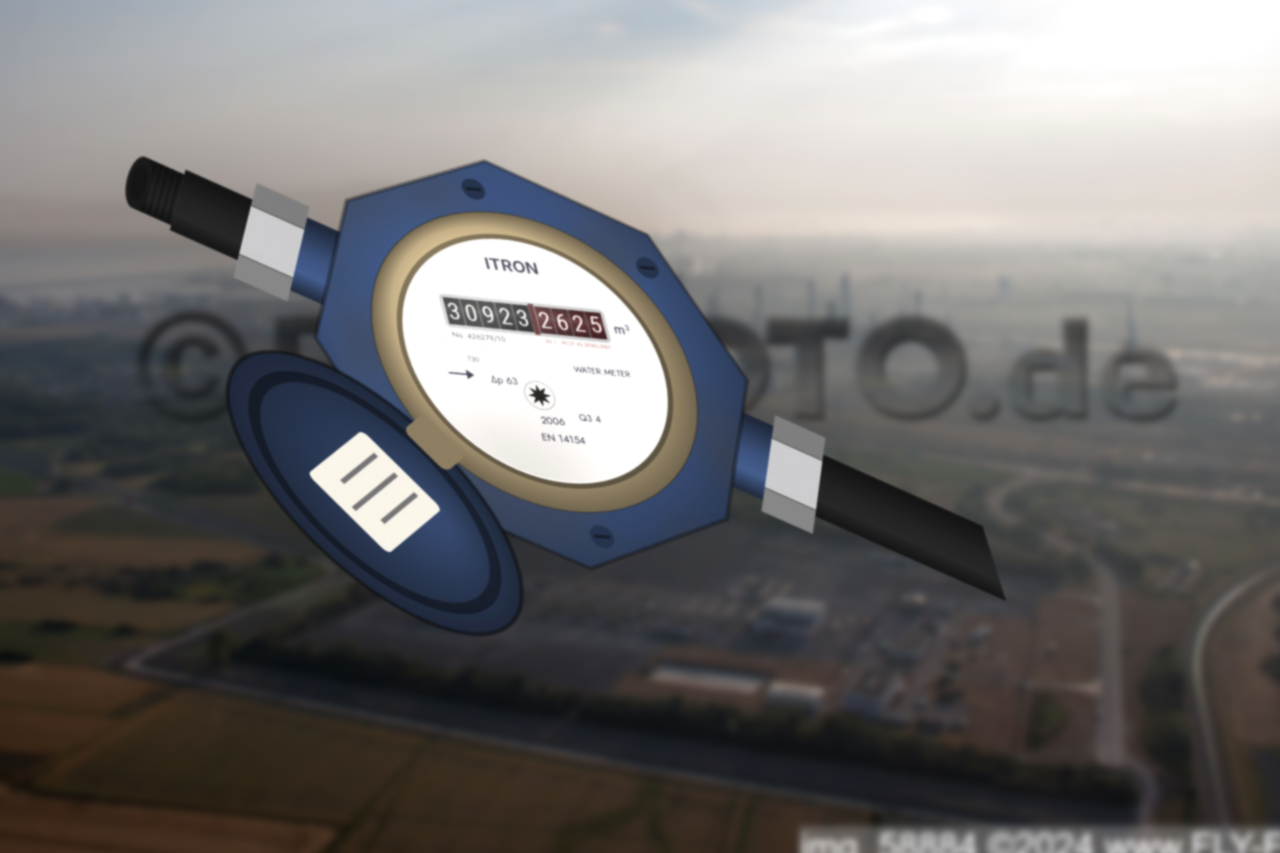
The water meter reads 30923.2625; m³
